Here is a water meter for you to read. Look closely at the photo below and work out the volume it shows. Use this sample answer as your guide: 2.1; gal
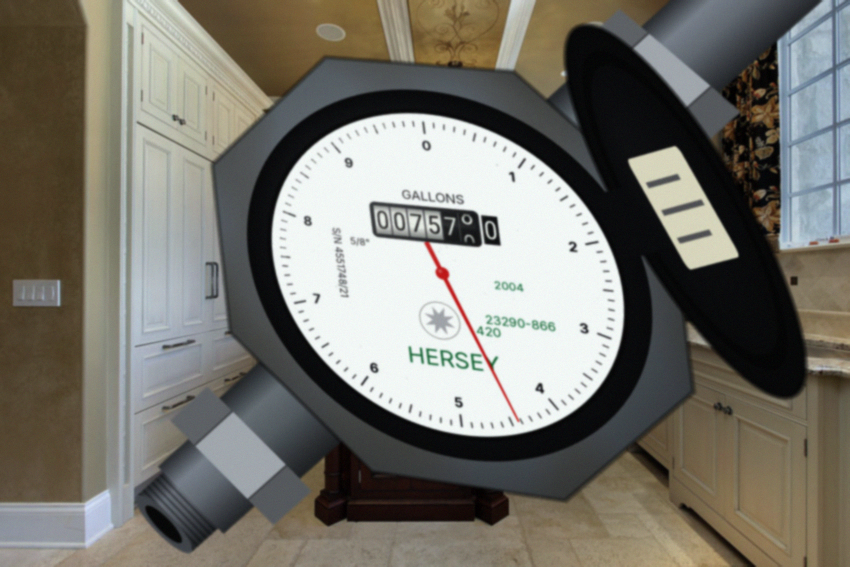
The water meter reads 75784.4; gal
